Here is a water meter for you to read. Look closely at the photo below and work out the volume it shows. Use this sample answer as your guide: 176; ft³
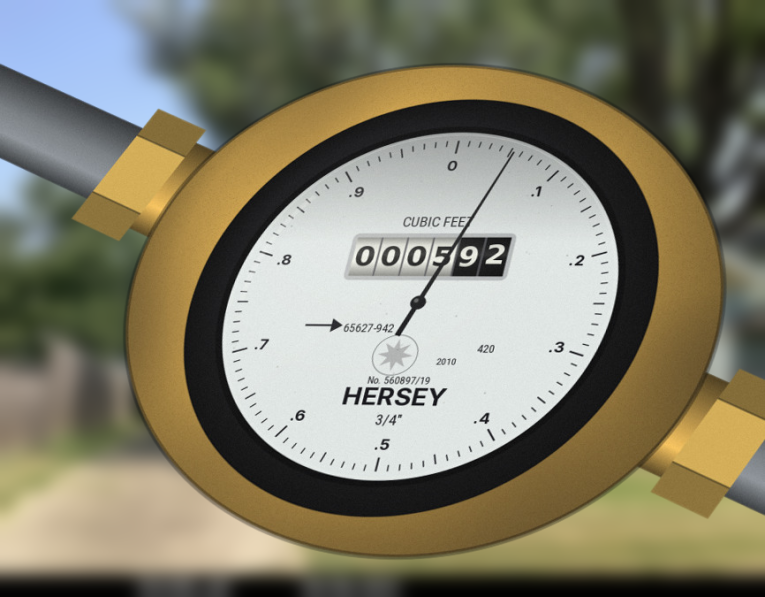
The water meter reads 592.05; ft³
